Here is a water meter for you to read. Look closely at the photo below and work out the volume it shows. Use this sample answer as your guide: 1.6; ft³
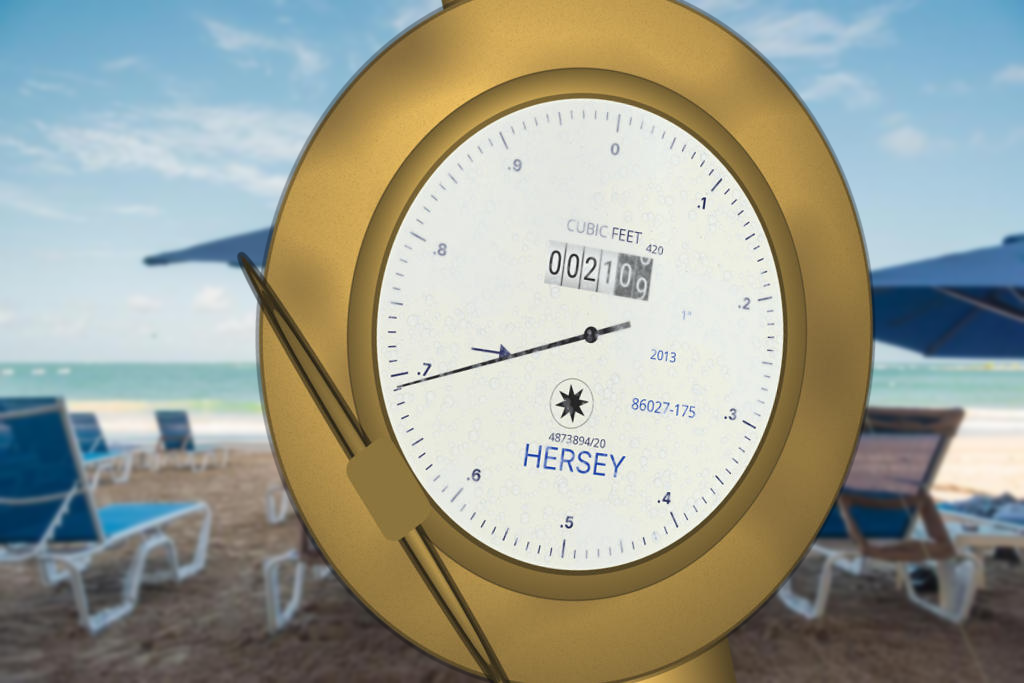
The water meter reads 2108.69; ft³
